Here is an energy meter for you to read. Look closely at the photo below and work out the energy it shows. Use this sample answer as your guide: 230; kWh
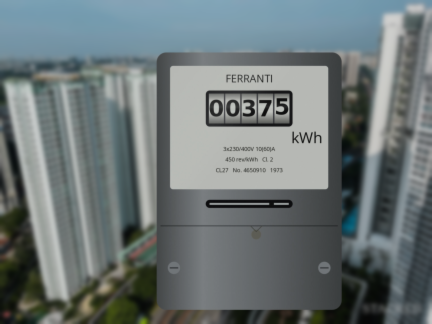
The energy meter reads 375; kWh
